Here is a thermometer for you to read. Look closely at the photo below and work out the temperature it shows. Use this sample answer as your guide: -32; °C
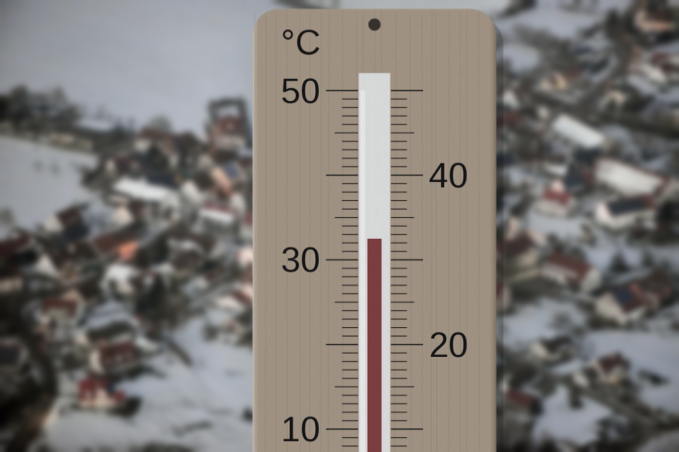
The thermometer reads 32.5; °C
